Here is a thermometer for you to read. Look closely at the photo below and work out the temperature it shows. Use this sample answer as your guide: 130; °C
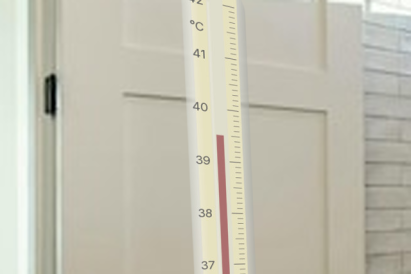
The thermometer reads 39.5; °C
